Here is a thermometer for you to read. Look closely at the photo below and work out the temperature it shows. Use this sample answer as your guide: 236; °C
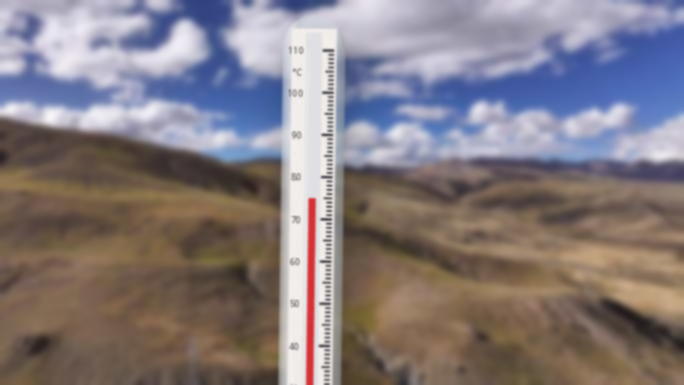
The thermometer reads 75; °C
